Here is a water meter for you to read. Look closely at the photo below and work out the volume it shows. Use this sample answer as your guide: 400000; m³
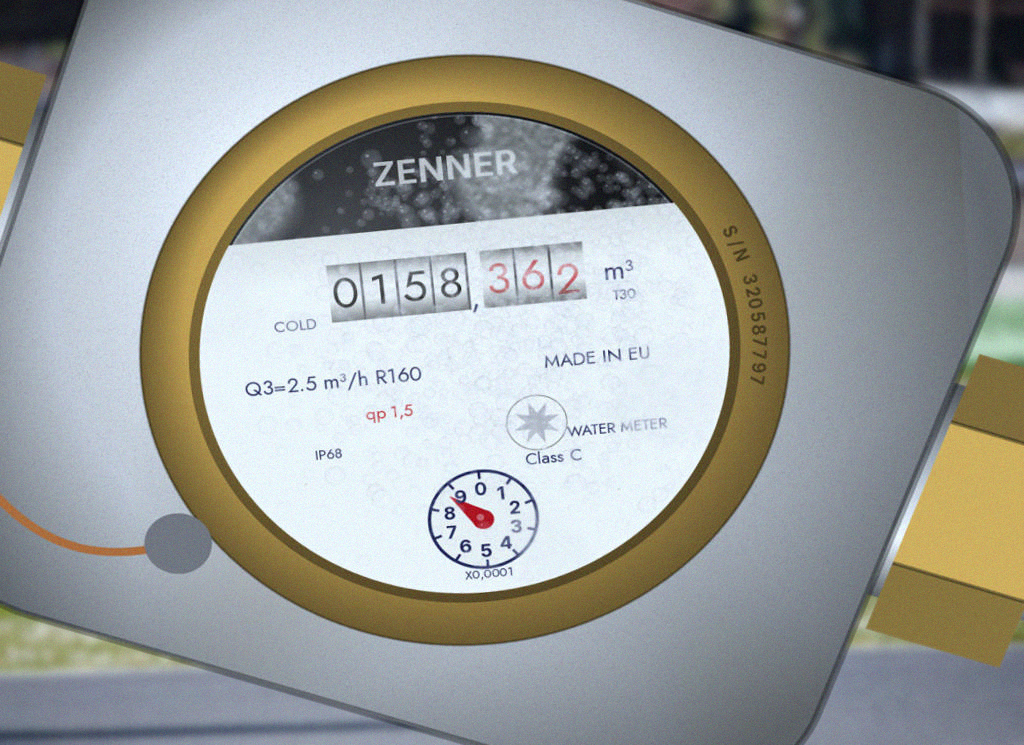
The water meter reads 158.3618; m³
